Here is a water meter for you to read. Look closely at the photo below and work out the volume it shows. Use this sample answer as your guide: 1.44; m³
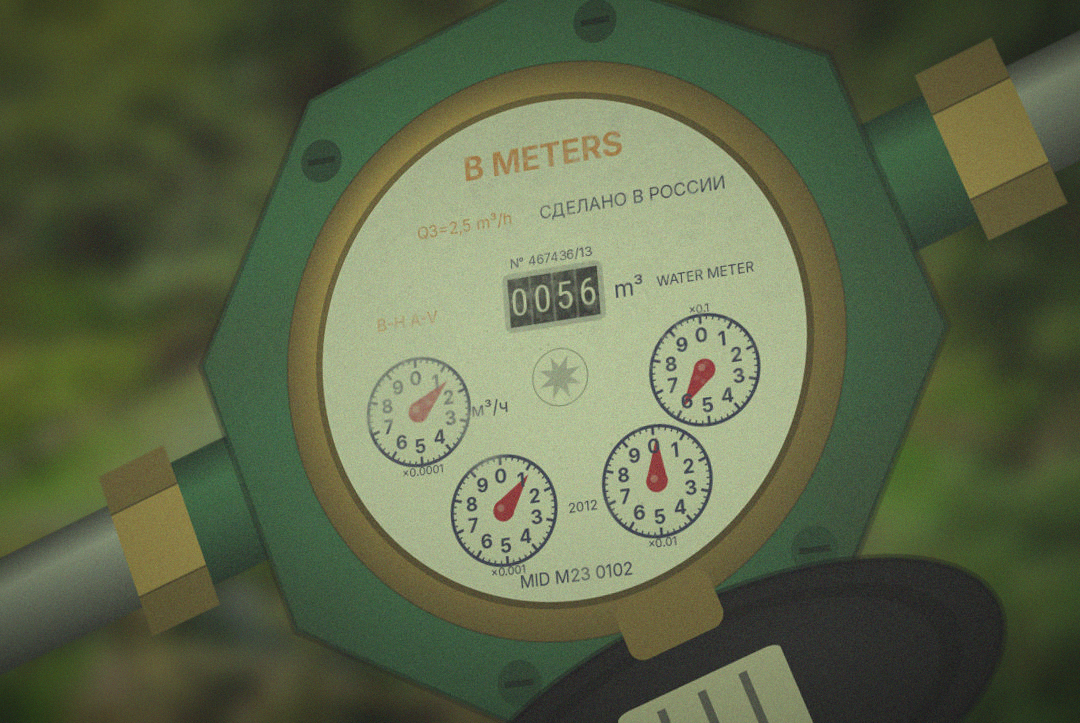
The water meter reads 56.6011; m³
